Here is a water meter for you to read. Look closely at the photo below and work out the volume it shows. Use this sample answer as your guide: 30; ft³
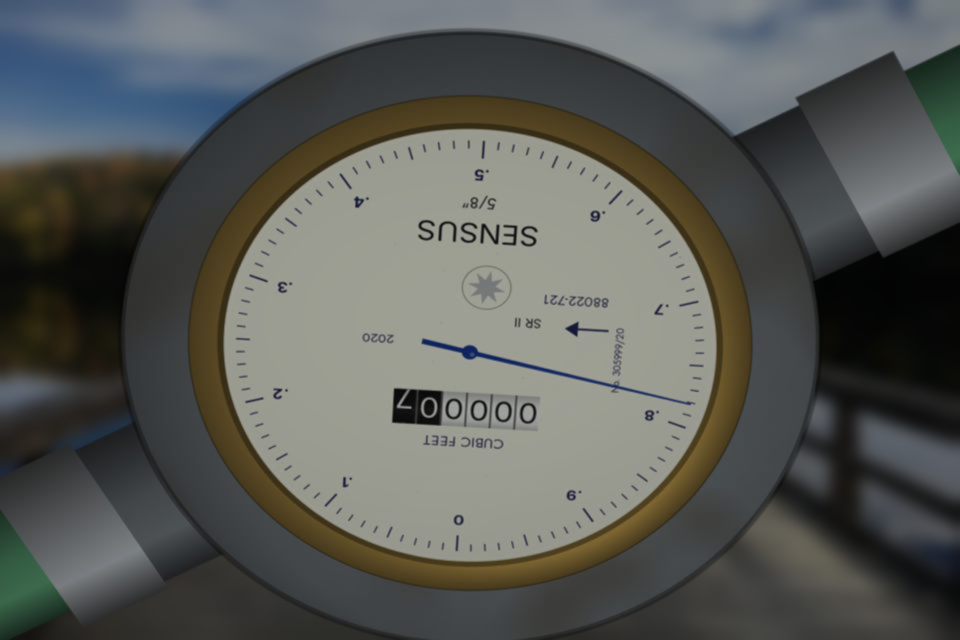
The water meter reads 6.78; ft³
